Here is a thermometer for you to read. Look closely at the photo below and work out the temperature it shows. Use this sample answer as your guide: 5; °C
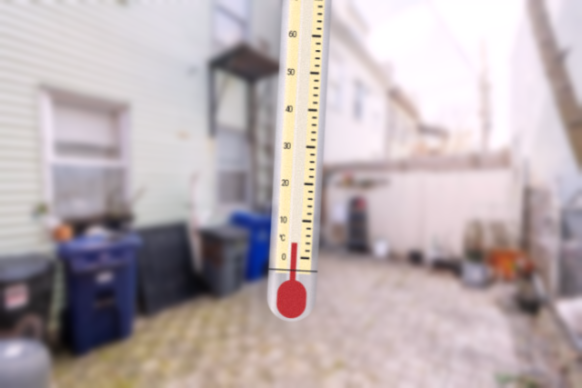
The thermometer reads 4; °C
